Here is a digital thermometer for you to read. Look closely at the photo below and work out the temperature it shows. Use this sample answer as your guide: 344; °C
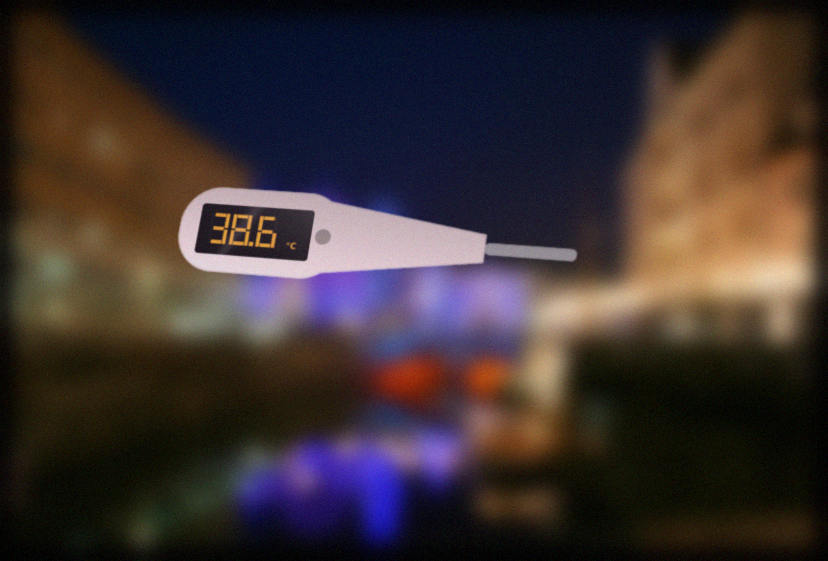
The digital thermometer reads 38.6; °C
